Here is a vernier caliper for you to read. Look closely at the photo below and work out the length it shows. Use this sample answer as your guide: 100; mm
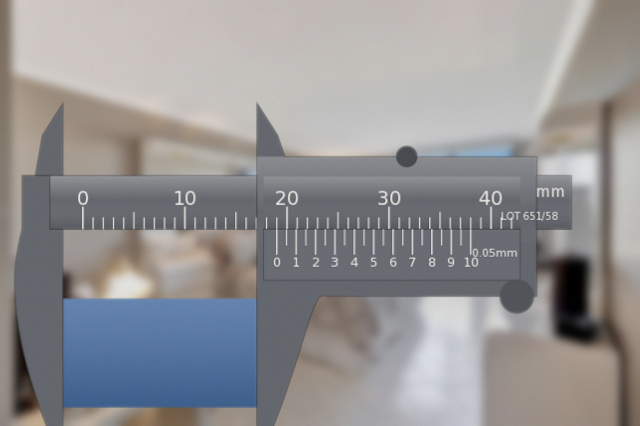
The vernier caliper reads 19.0; mm
